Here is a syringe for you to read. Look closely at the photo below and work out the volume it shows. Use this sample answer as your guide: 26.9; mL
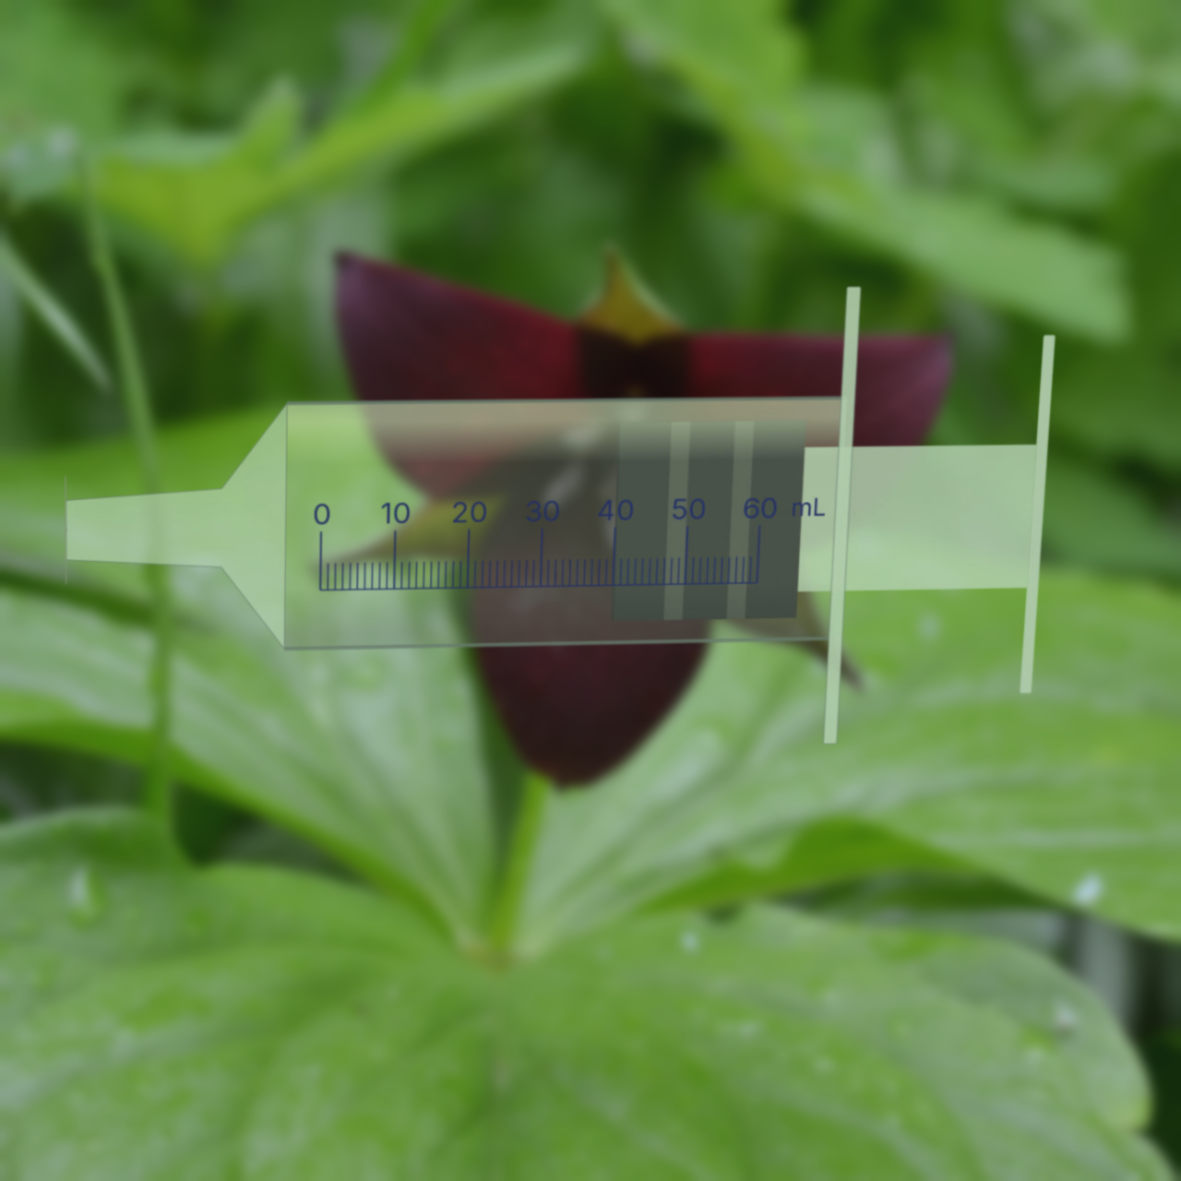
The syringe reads 40; mL
